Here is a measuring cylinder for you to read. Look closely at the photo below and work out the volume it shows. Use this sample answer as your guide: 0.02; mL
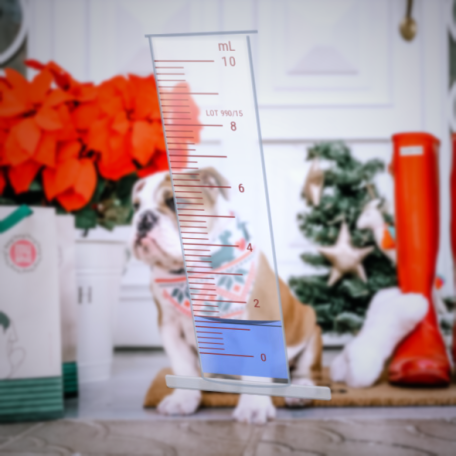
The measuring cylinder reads 1.2; mL
